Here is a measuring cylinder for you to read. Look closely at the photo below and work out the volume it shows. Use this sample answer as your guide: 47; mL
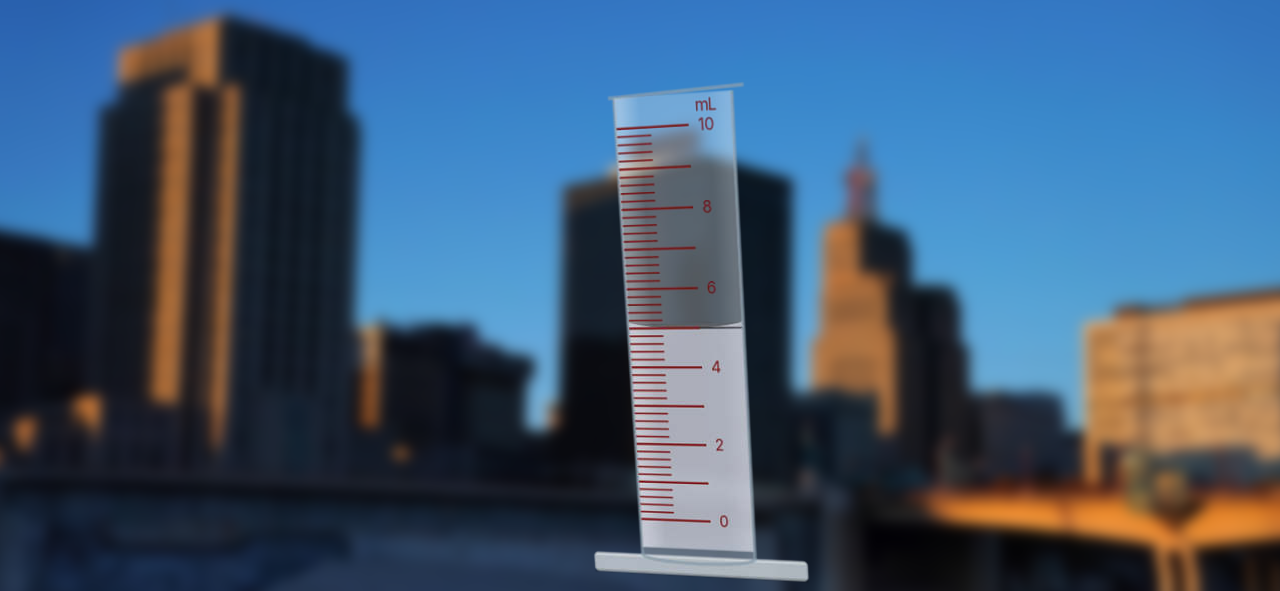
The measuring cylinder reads 5; mL
